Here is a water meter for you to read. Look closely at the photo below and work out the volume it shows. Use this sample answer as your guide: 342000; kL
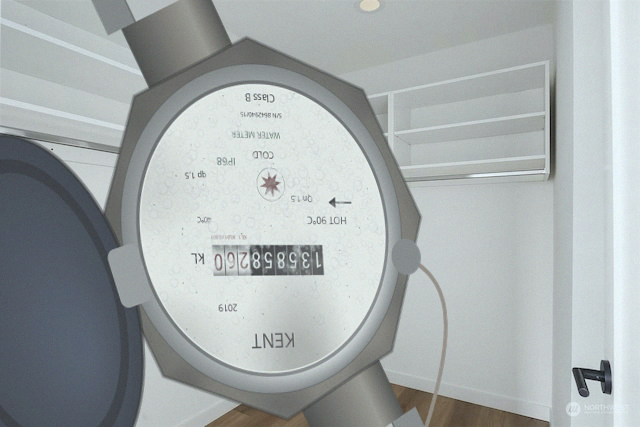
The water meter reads 135858.260; kL
